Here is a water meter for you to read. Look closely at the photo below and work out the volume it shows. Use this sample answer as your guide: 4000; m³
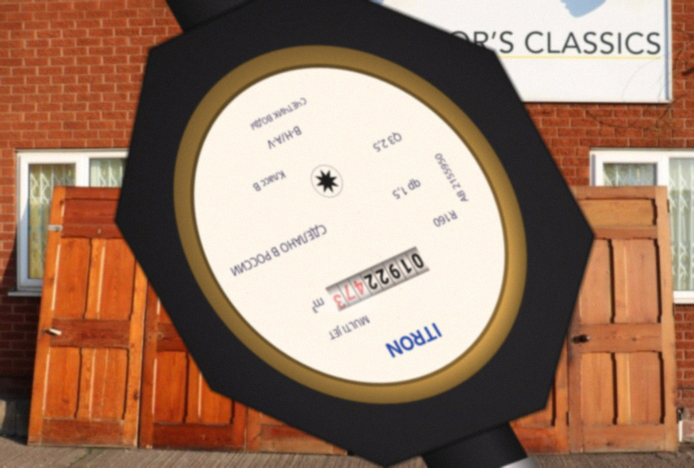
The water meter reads 1922.473; m³
